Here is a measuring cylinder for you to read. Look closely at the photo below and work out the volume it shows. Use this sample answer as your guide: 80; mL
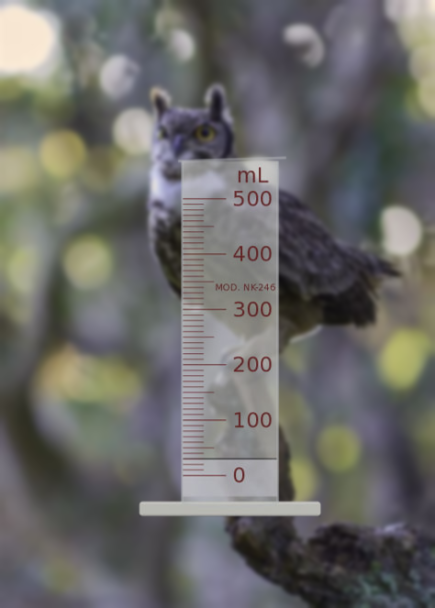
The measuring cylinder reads 30; mL
